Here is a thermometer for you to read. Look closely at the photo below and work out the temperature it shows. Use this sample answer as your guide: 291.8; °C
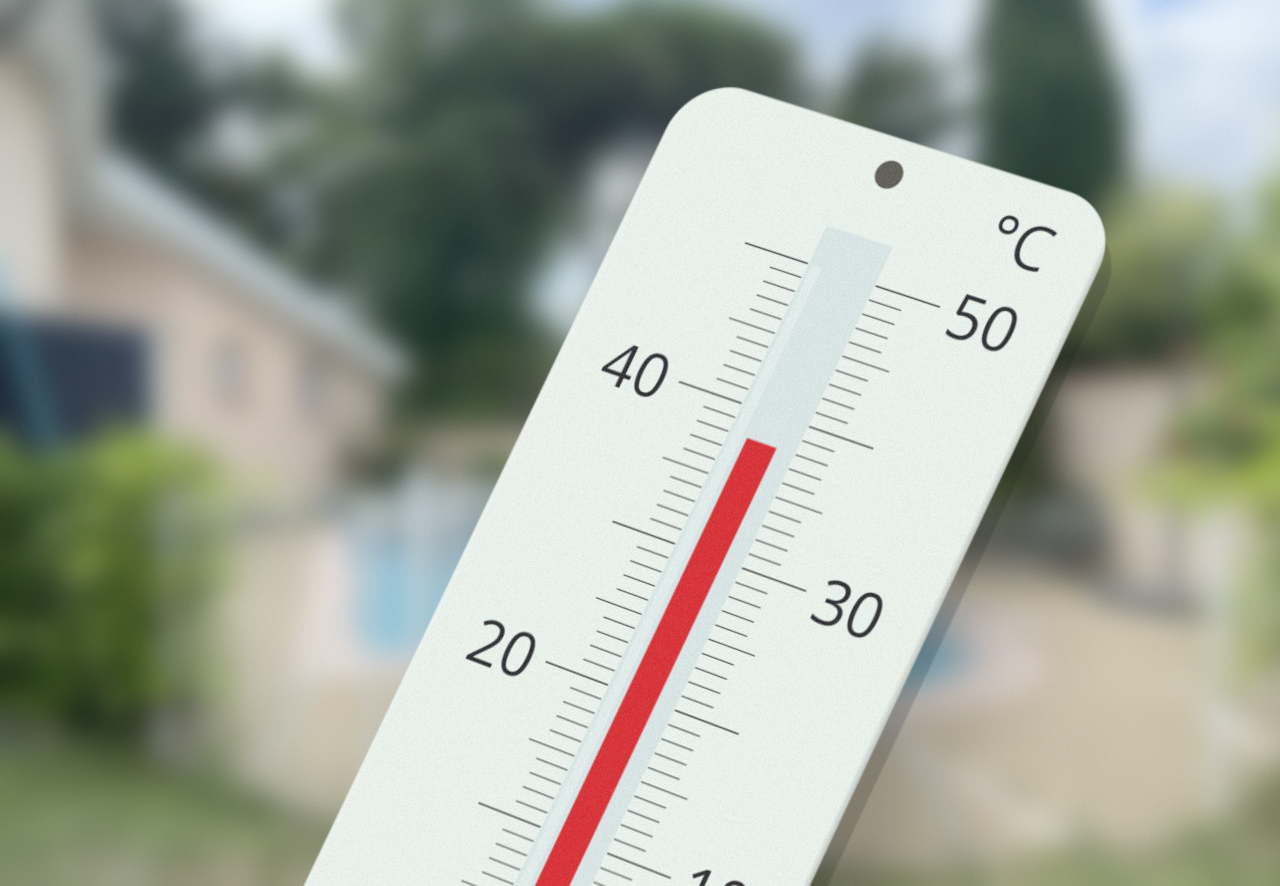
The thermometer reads 38; °C
